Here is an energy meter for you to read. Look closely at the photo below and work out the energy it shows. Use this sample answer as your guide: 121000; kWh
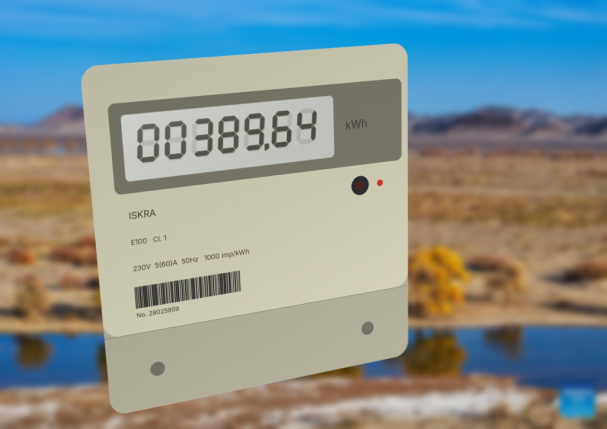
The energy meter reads 389.64; kWh
